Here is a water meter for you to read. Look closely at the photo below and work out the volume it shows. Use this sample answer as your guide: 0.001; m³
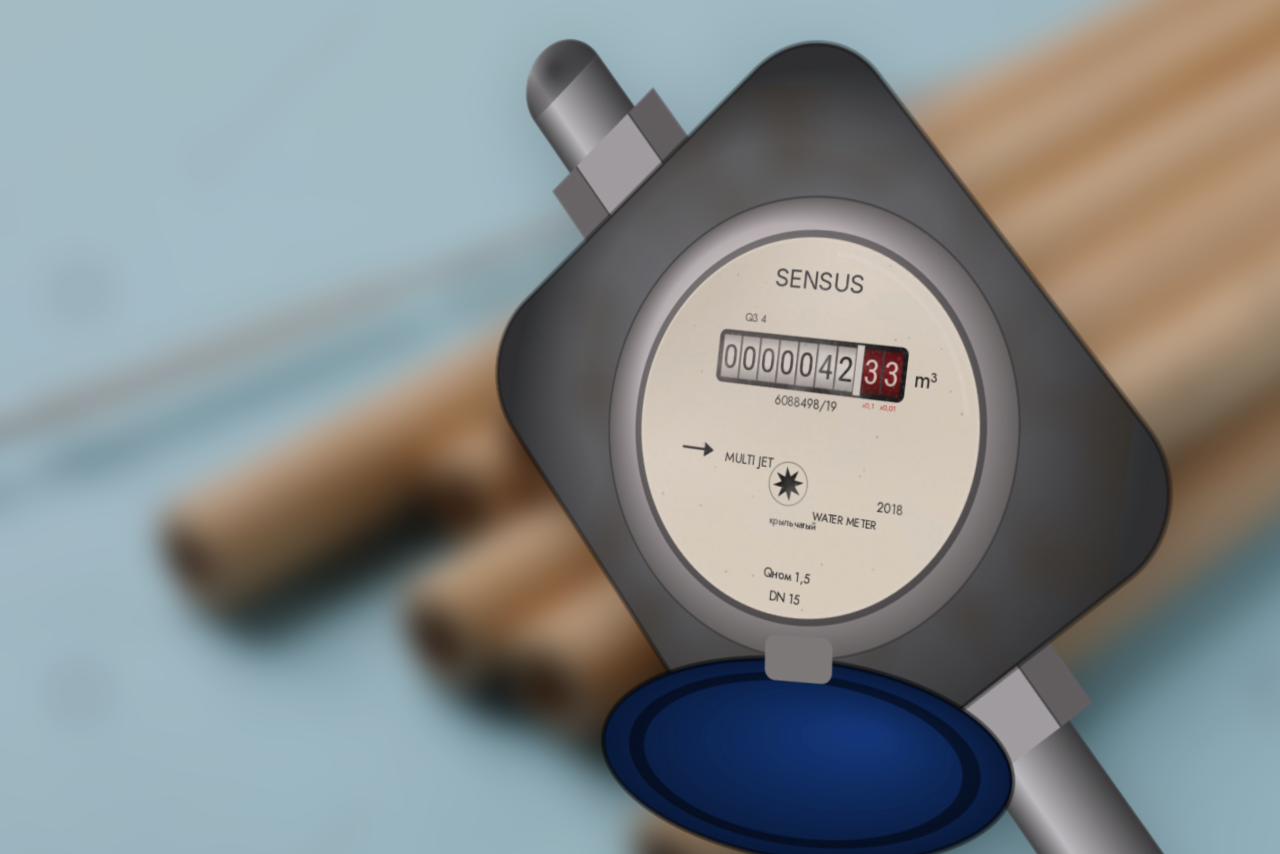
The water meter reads 42.33; m³
